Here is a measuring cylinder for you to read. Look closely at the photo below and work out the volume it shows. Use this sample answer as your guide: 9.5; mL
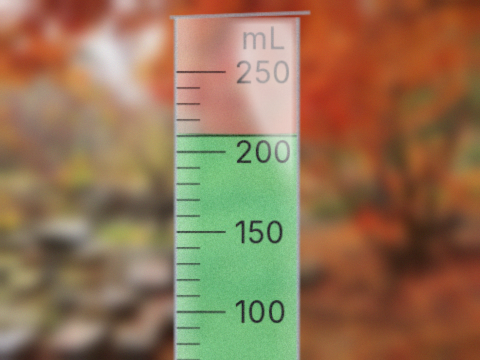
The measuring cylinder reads 210; mL
